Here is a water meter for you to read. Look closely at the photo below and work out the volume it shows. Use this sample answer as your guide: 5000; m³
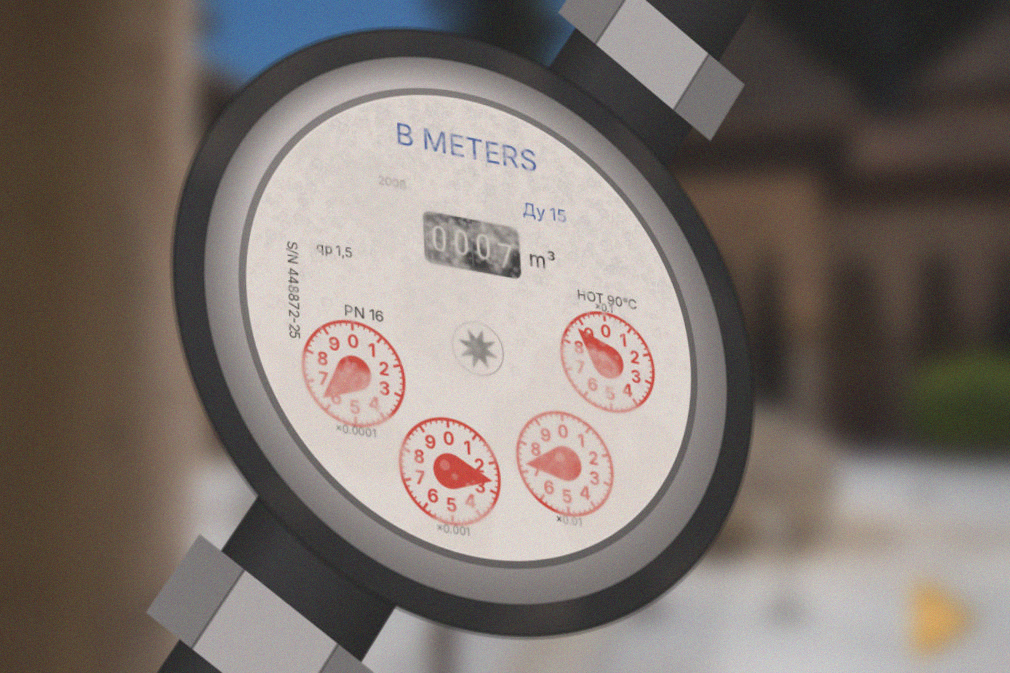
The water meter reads 6.8726; m³
